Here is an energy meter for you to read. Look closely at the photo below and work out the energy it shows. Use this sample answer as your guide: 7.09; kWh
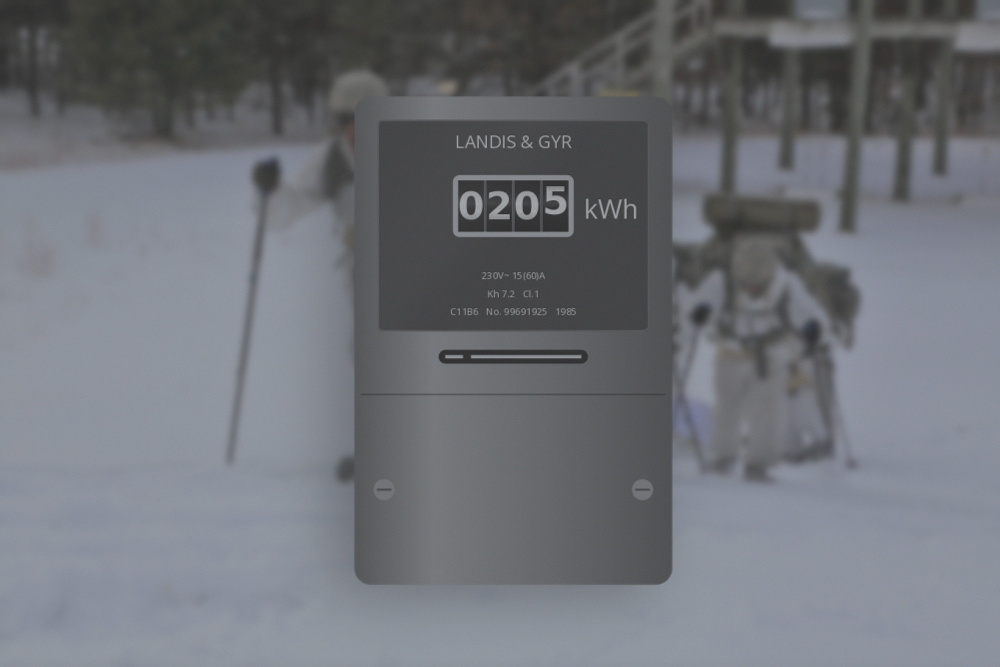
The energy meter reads 205; kWh
